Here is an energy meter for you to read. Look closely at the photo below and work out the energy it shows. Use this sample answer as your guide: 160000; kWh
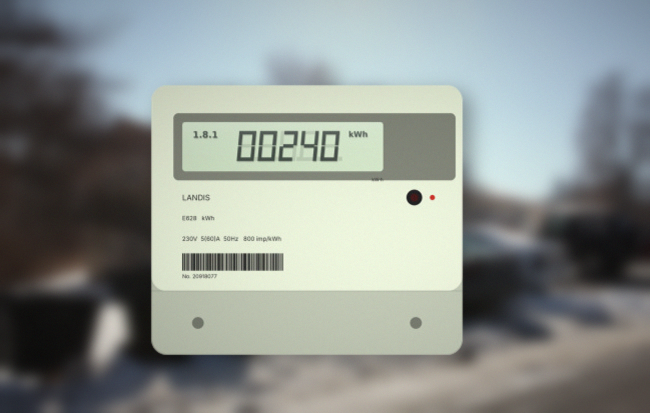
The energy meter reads 240; kWh
